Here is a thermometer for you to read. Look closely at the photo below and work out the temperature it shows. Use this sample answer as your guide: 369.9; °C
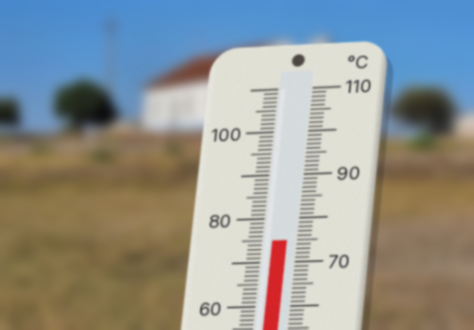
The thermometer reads 75; °C
